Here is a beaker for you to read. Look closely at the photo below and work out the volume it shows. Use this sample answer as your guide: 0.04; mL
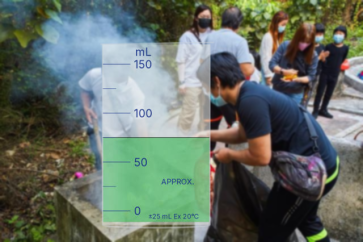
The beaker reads 75; mL
